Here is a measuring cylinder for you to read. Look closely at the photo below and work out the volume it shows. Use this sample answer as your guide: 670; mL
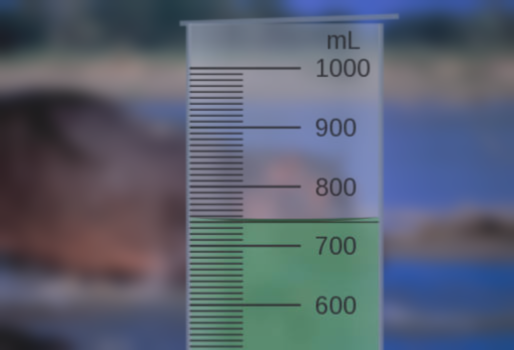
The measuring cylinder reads 740; mL
